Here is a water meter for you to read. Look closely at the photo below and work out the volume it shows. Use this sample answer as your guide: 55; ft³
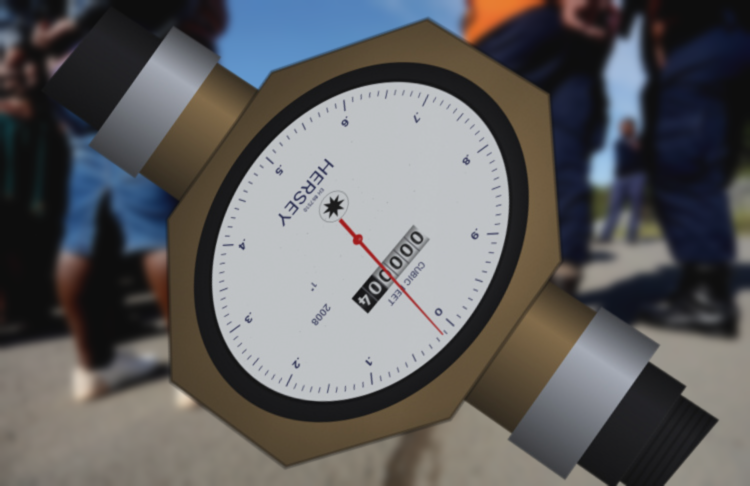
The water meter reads 4.01; ft³
